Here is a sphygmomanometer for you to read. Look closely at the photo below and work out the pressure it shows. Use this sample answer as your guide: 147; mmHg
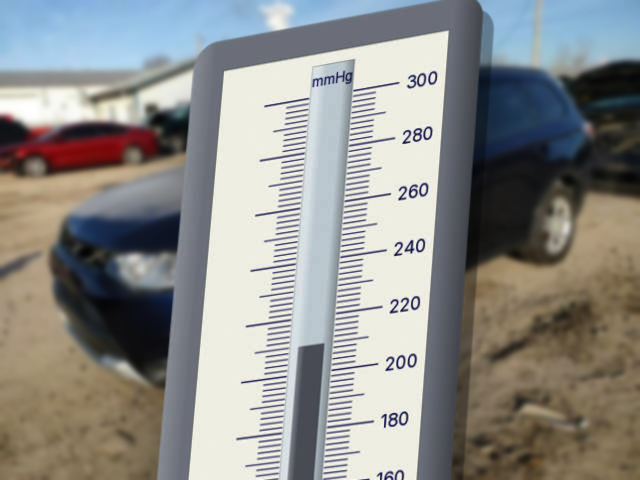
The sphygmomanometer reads 210; mmHg
